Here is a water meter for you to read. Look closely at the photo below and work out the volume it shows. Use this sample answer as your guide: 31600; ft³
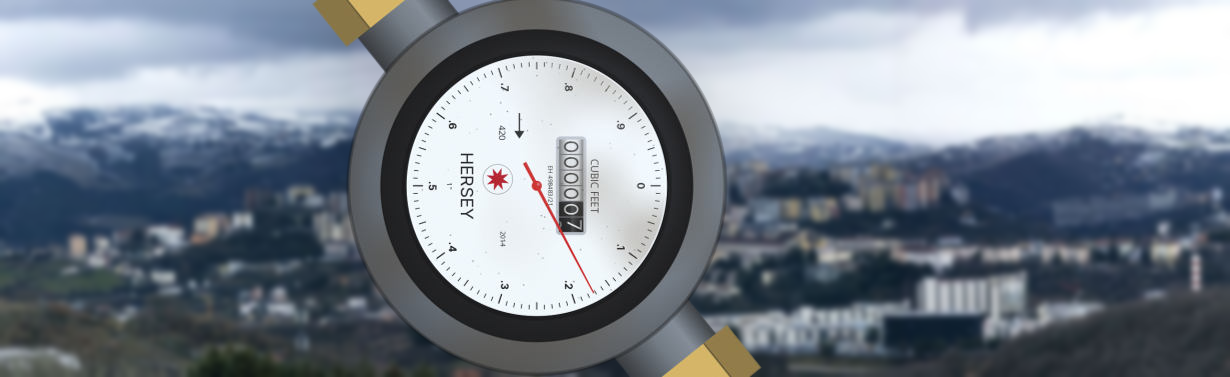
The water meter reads 7.17; ft³
